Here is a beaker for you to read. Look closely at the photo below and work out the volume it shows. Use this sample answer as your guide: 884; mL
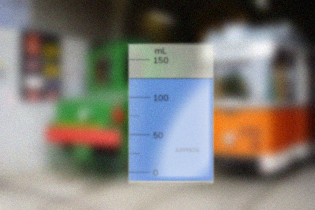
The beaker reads 125; mL
